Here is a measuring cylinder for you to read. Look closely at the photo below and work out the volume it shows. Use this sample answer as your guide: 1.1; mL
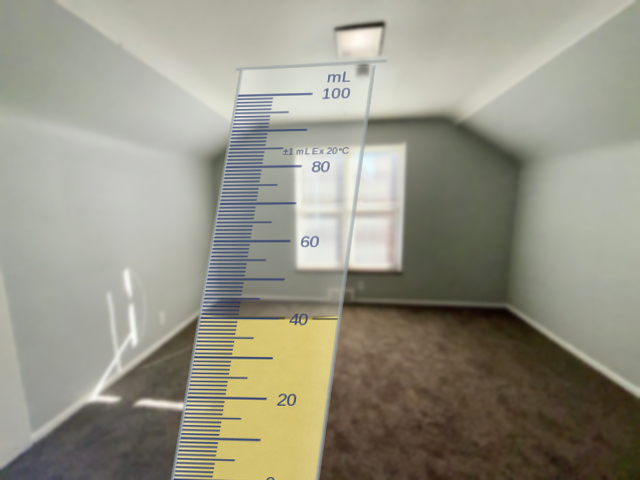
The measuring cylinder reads 40; mL
